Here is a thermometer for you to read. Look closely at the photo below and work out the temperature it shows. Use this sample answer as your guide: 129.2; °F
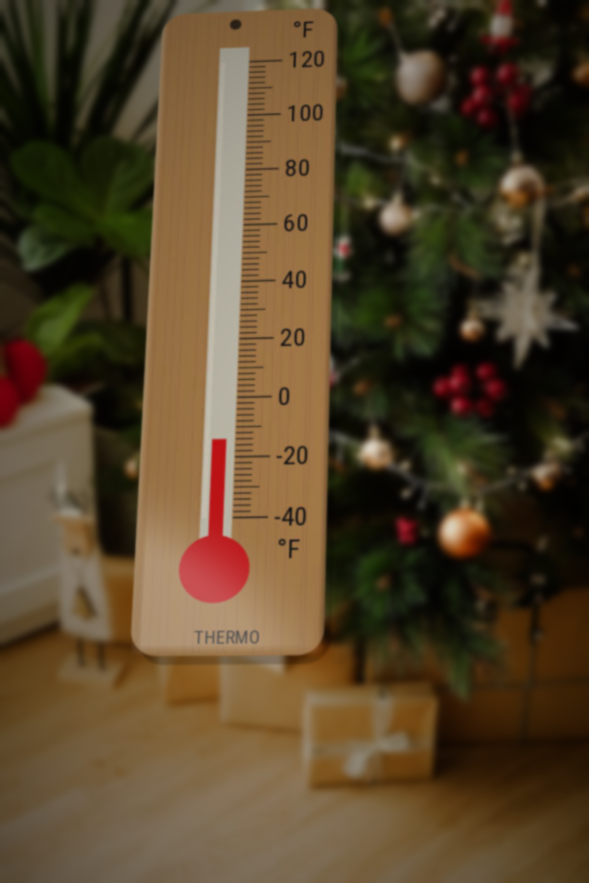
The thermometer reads -14; °F
